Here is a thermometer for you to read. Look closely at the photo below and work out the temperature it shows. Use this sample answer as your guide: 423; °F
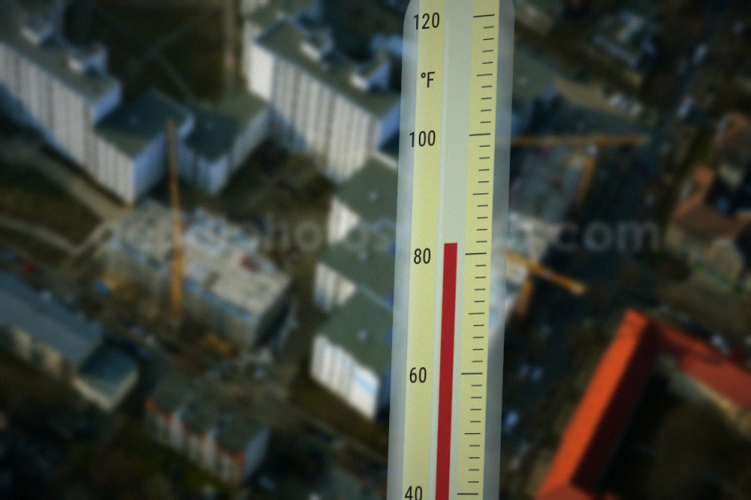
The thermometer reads 82; °F
